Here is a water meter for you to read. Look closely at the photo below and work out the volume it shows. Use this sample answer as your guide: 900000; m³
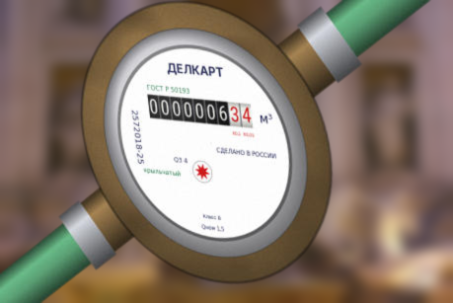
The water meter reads 6.34; m³
